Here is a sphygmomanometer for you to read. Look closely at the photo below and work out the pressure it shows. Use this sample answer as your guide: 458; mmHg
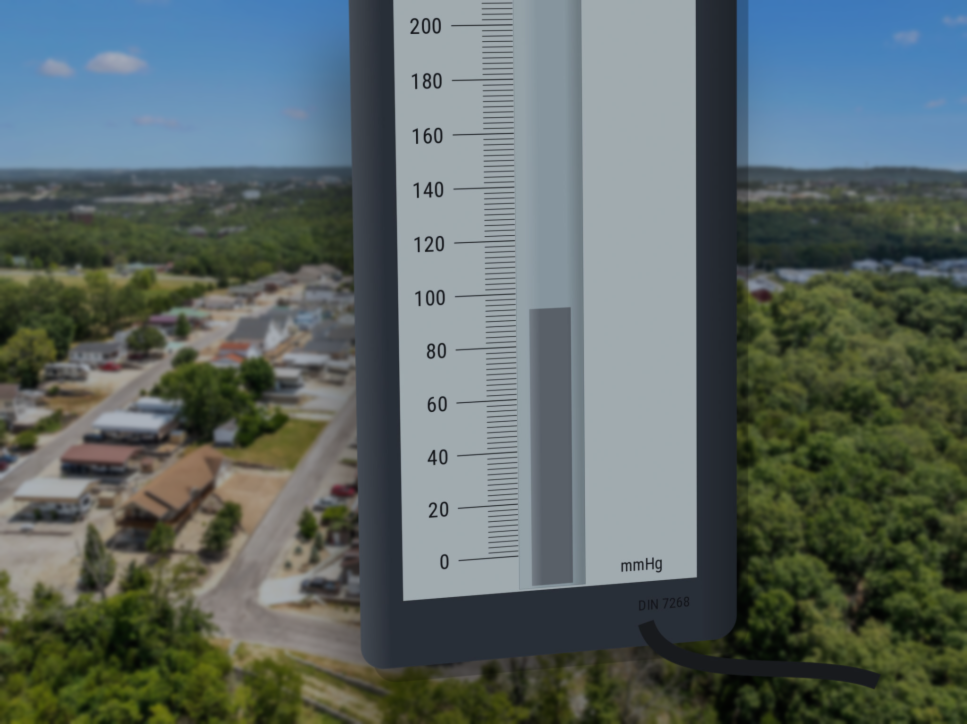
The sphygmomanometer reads 94; mmHg
